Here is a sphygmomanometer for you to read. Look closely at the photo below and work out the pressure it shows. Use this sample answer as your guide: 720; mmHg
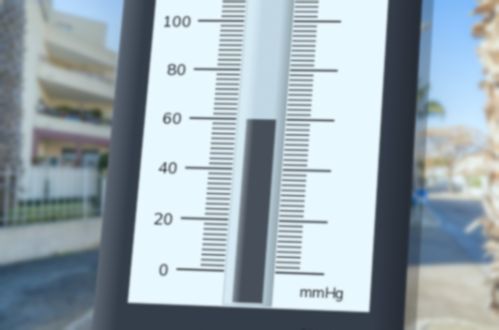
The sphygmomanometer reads 60; mmHg
